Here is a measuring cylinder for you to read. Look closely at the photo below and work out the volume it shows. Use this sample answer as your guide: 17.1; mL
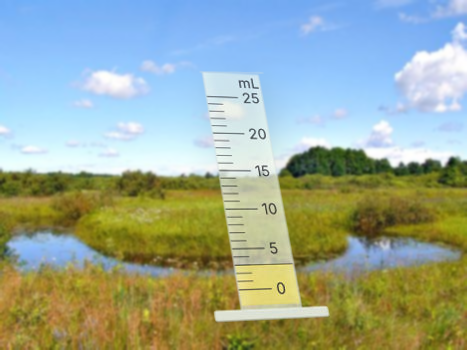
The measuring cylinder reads 3; mL
